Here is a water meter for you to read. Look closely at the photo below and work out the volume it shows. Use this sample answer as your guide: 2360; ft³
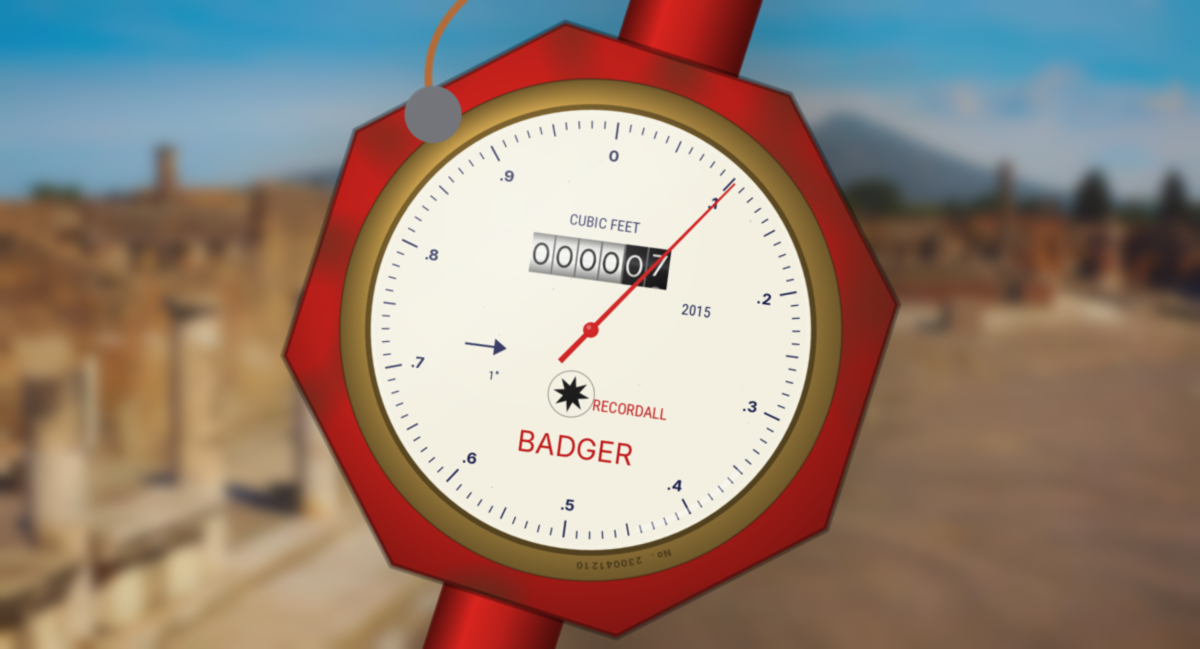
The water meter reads 7.10; ft³
